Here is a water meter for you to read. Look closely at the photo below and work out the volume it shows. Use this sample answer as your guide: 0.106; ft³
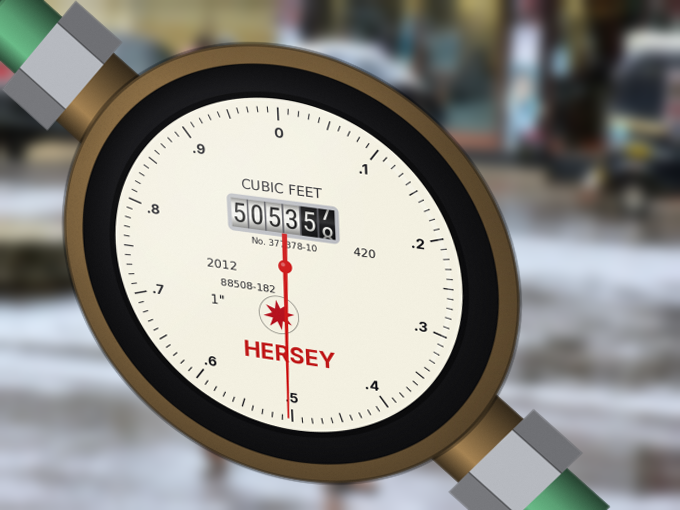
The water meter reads 505357.50; ft³
